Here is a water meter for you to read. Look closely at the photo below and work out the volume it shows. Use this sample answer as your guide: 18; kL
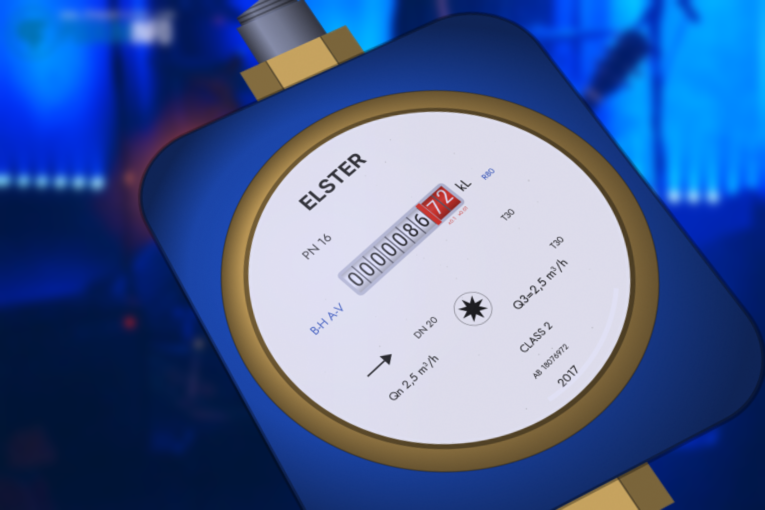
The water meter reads 86.72; kL
